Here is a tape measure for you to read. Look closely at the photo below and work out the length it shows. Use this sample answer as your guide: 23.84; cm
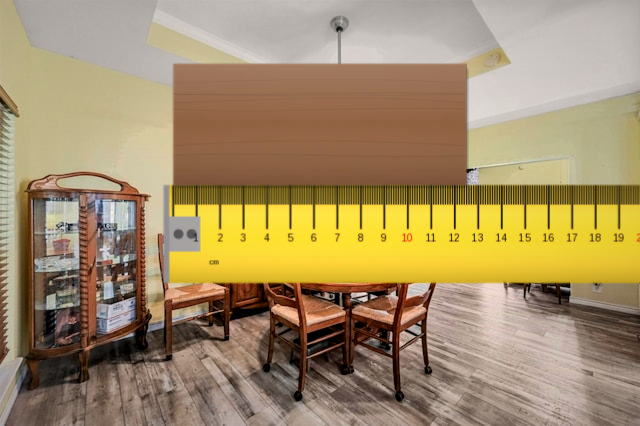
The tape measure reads 12.5; cm
